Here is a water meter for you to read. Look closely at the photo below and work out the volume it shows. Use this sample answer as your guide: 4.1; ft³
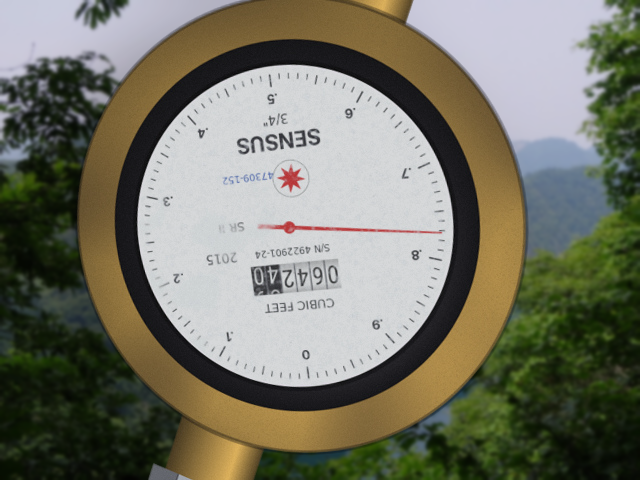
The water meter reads 64239.77; ft³
